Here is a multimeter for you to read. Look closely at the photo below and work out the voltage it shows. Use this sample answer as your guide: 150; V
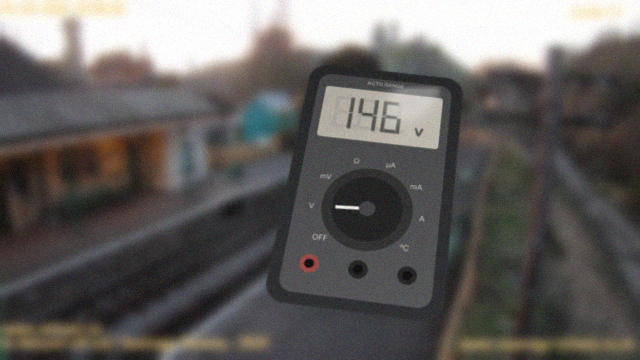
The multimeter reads 146; V
